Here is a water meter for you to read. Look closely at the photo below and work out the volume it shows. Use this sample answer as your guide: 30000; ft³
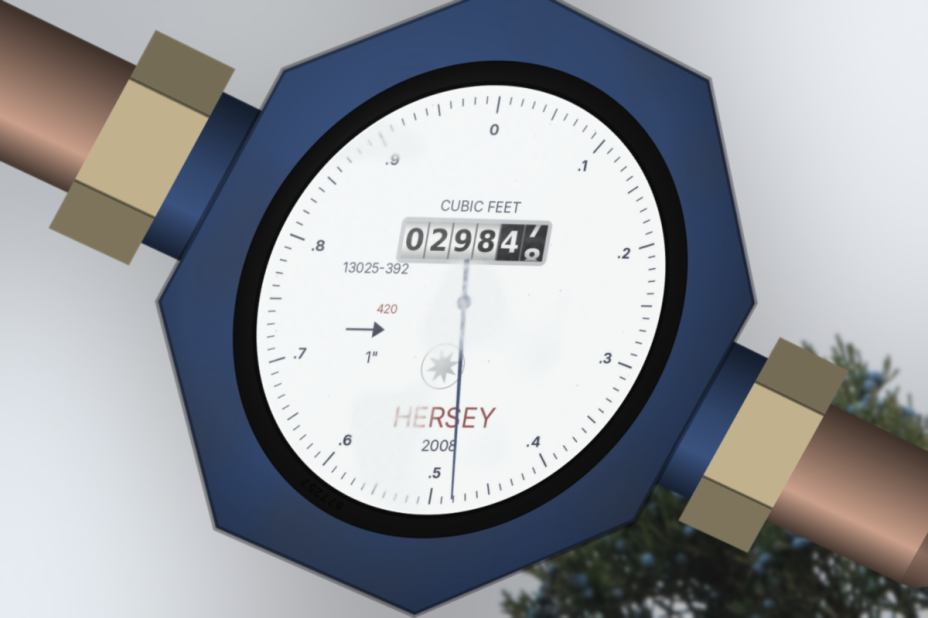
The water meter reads 29847.48; ft³
